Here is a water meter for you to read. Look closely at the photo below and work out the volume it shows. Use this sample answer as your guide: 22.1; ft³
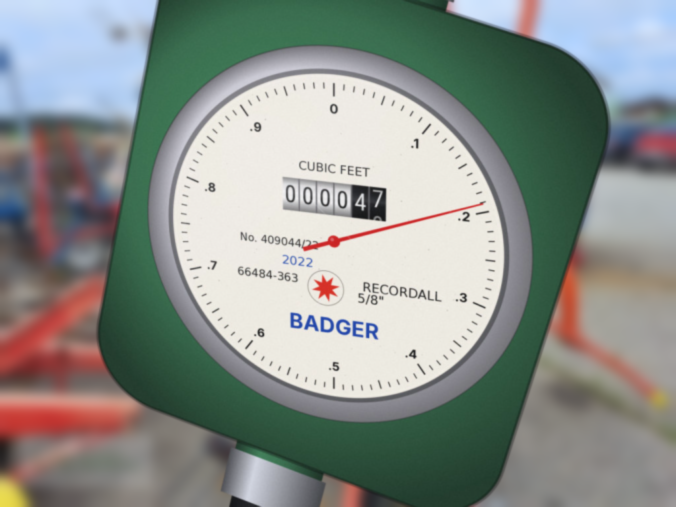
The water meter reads 47.19; ft³
